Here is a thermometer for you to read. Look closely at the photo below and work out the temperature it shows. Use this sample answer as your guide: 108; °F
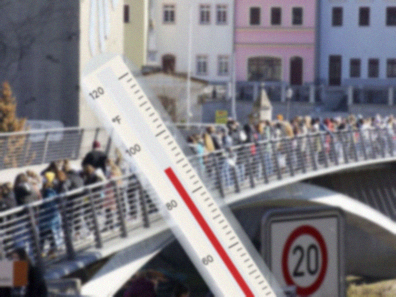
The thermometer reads 90; °F
